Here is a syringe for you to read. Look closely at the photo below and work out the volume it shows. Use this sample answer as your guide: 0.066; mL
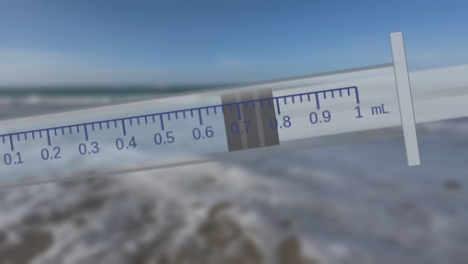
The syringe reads 0.66; mL
